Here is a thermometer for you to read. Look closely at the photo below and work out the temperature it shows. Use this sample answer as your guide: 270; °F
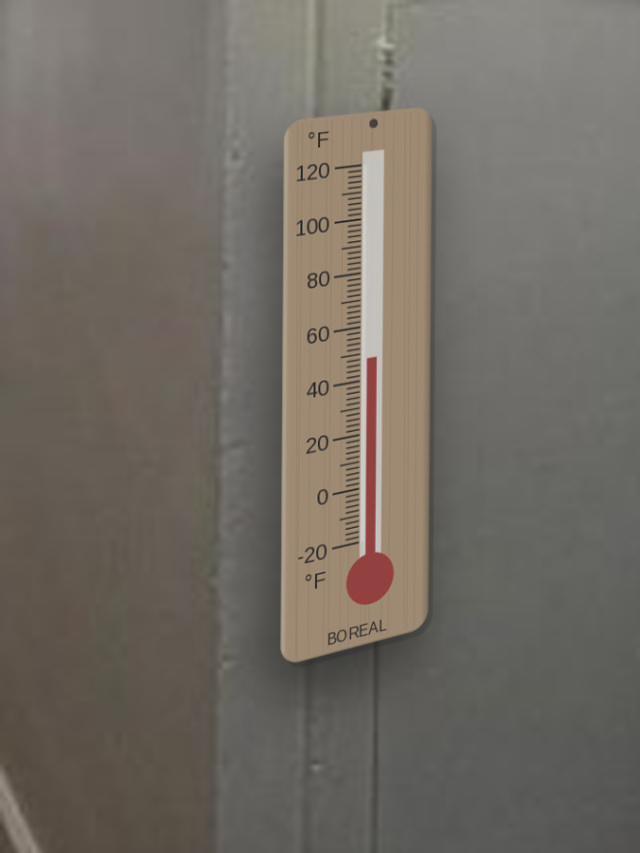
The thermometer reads 48; °F
